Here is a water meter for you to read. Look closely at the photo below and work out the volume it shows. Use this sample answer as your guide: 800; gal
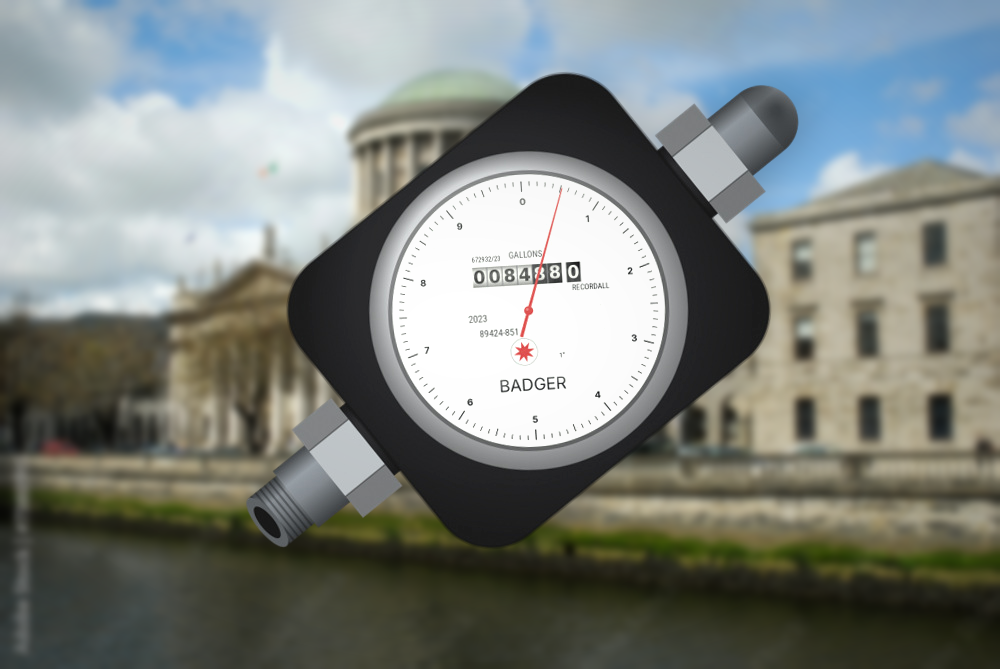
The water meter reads 84880.5; gal
